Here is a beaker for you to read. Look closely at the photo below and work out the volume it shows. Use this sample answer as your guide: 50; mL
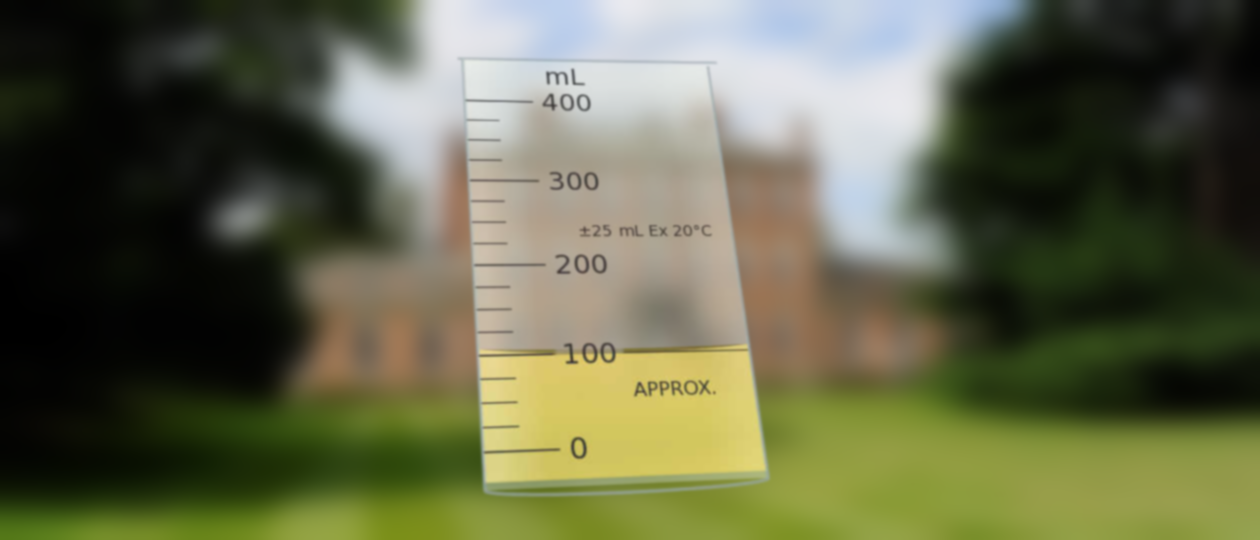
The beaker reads 100; mL
